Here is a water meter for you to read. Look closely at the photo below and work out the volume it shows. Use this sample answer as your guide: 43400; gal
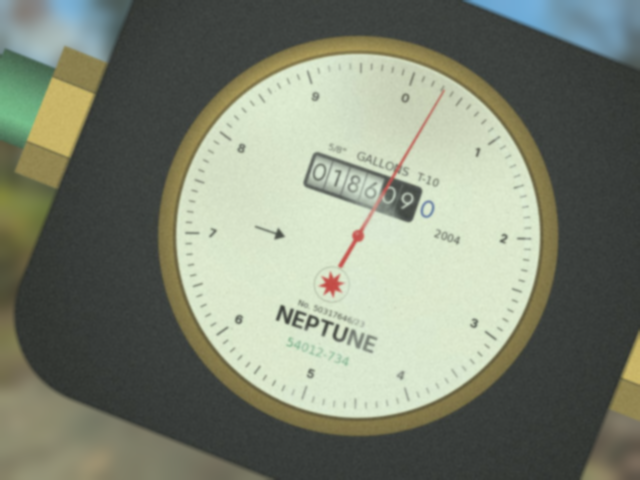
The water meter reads 186090.3; gal
